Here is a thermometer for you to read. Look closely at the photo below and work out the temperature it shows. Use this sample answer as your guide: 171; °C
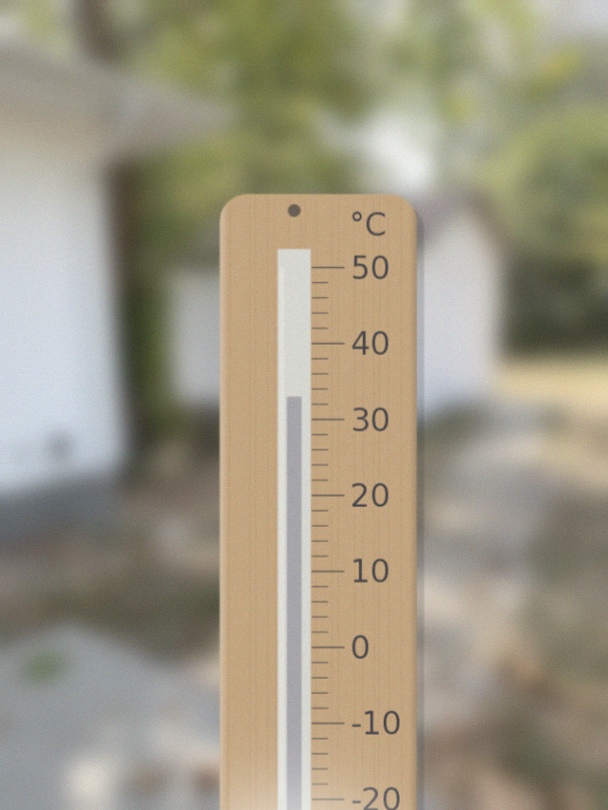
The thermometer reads 33; °C
